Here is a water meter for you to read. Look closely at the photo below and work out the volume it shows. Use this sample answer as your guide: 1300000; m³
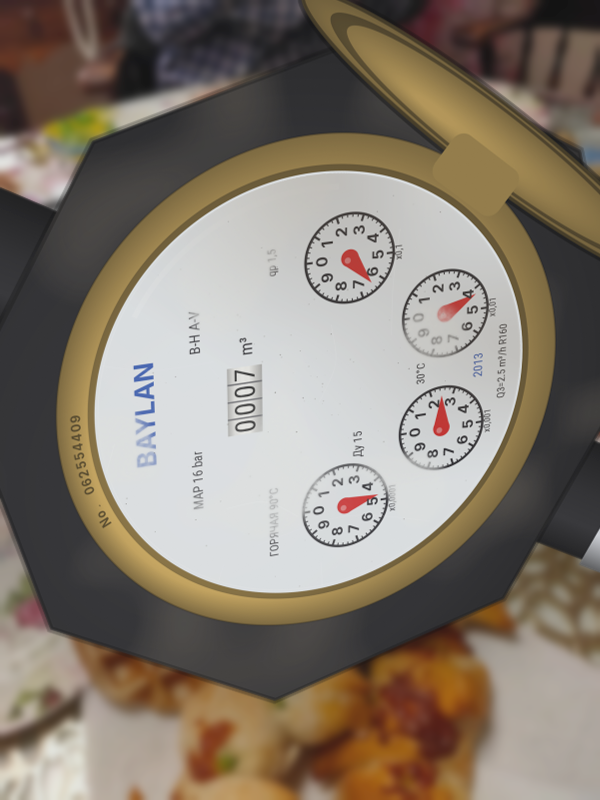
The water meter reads 7.6424; m³
